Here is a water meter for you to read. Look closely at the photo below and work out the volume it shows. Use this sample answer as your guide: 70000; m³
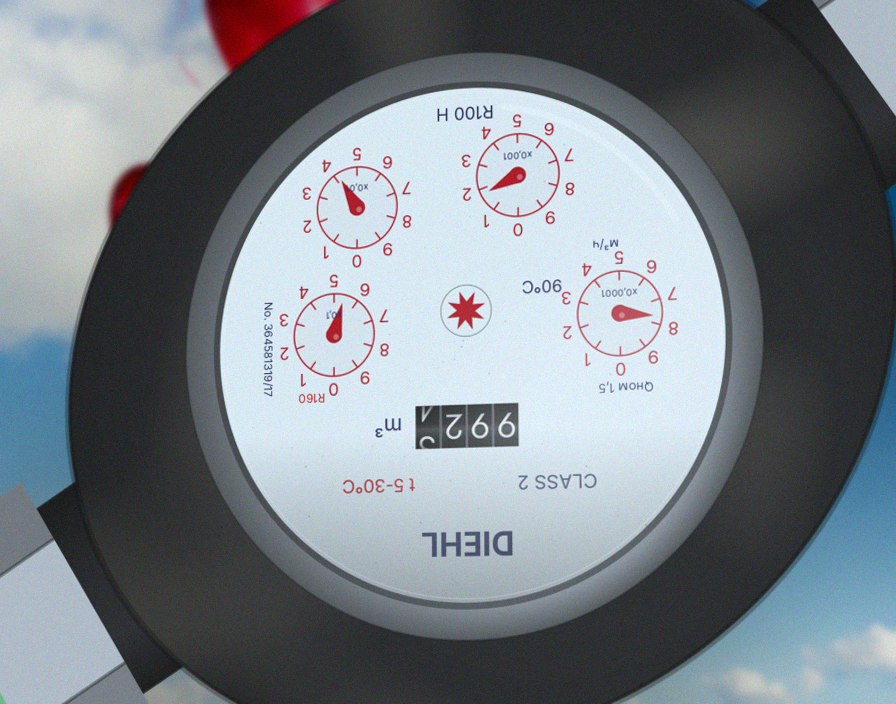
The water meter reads 9923.5417; m³
